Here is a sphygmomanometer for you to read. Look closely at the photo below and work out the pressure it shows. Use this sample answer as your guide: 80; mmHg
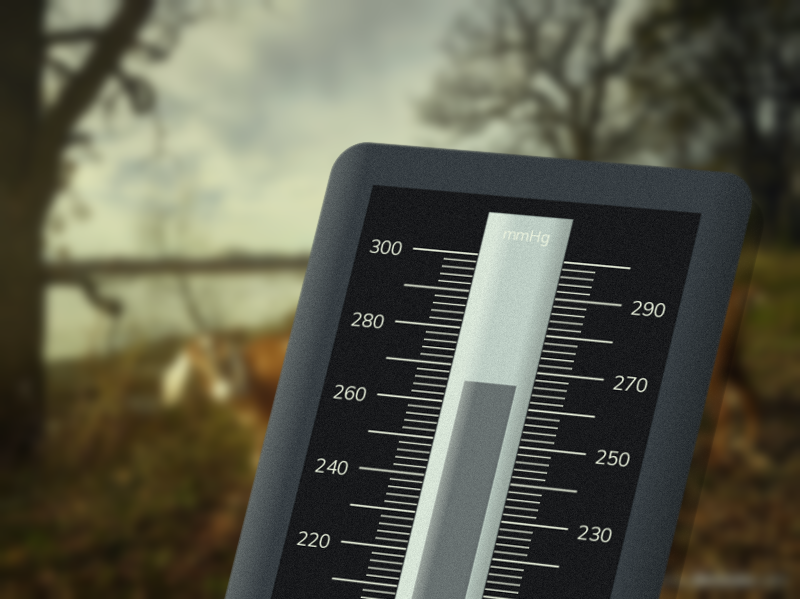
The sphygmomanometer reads 266; mmHg
